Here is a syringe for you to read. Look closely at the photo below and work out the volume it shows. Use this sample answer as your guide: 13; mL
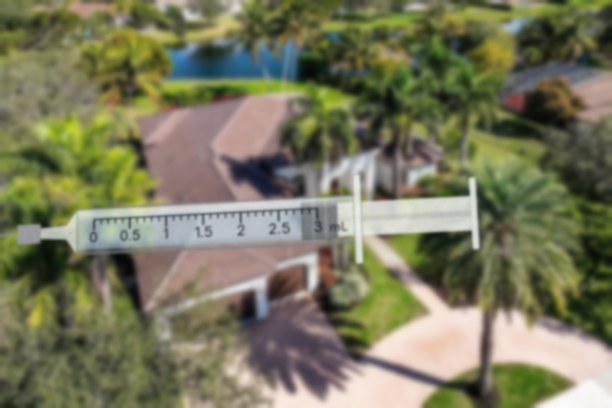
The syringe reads 2.8; mL
